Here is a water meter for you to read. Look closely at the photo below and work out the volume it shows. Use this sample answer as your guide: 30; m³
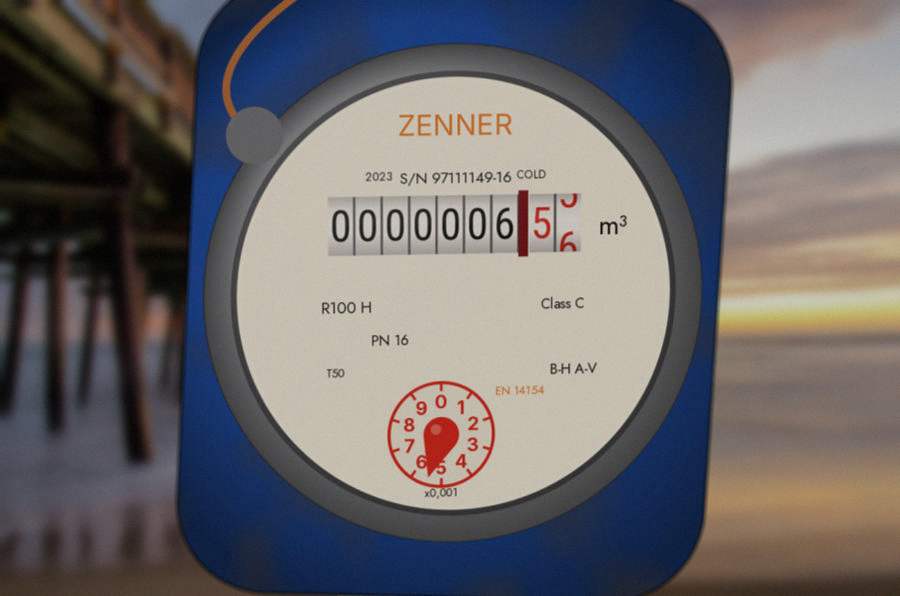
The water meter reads 6.555; m³
